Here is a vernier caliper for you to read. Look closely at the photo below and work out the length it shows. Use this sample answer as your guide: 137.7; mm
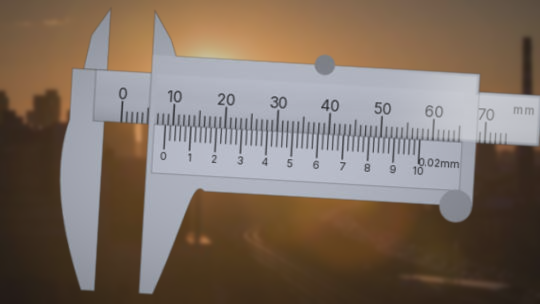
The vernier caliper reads 8.5; mm
